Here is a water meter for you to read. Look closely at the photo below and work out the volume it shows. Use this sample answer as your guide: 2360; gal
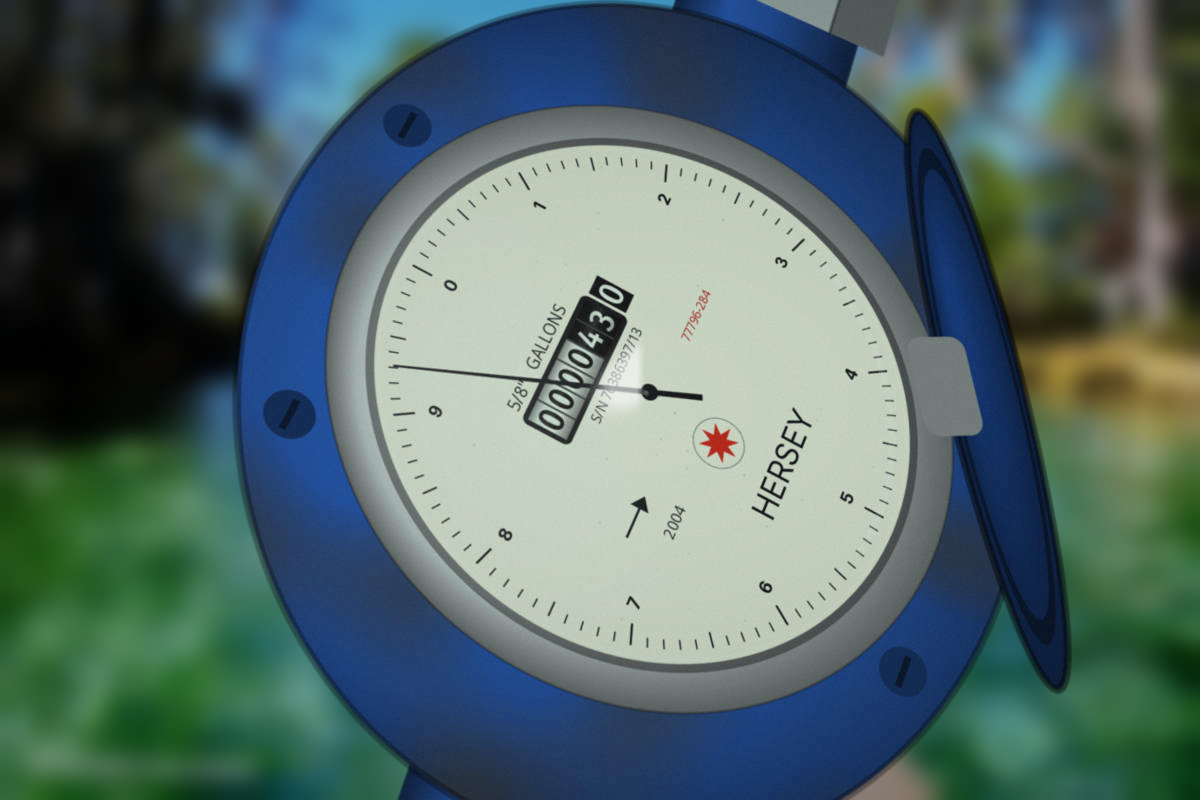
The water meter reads 429.3; gal
